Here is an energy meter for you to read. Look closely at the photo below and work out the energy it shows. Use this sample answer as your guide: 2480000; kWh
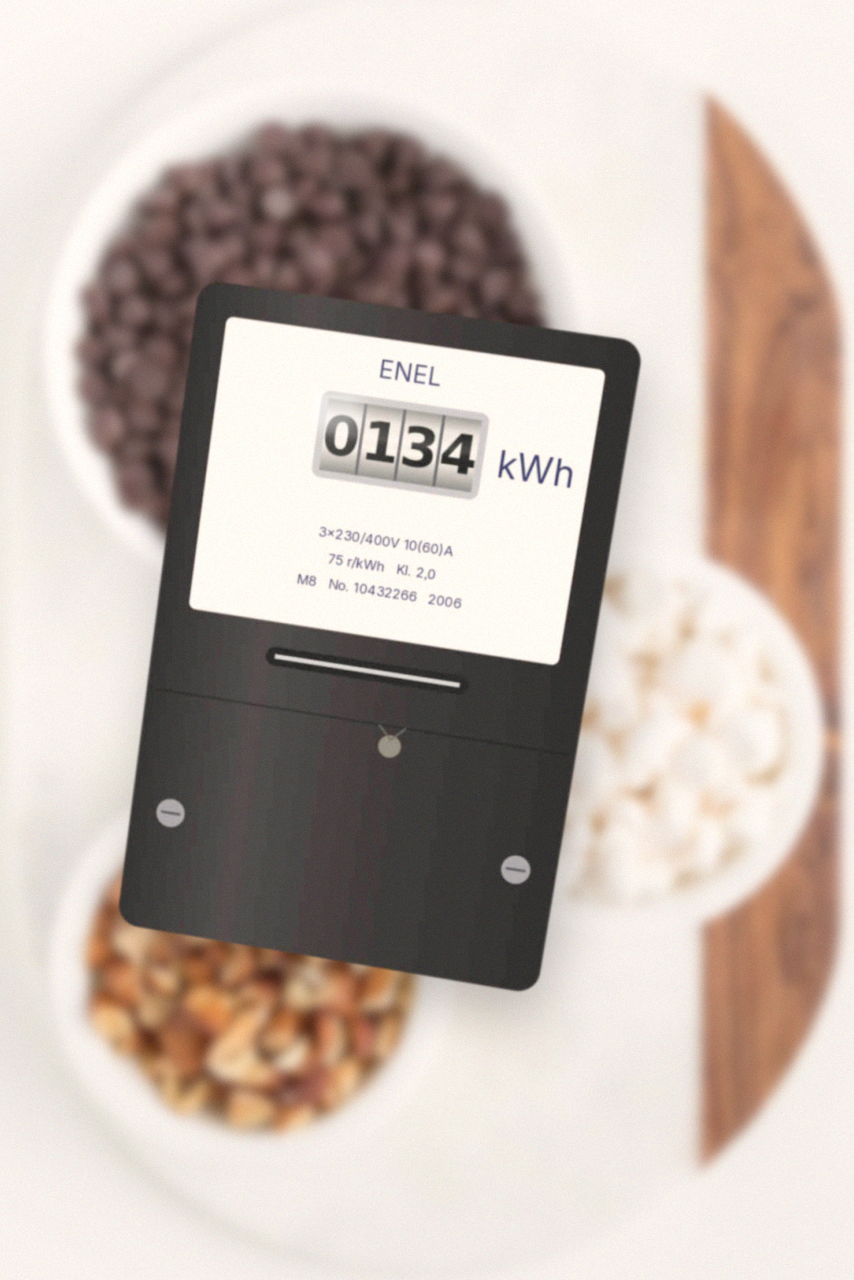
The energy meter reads 134; kWh
